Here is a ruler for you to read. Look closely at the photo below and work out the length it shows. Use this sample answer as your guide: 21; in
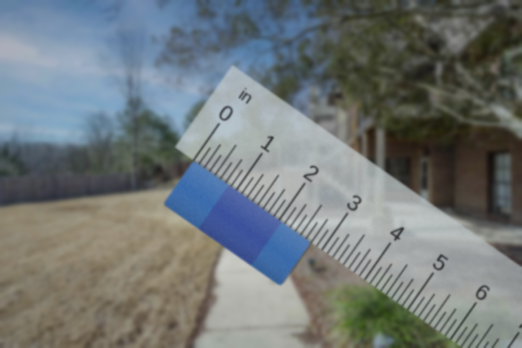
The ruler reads 2.75; in
